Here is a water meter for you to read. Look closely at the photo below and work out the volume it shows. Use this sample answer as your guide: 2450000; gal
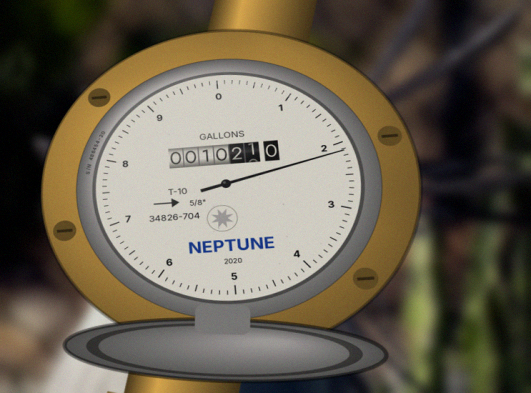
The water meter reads 10212.1; gal
